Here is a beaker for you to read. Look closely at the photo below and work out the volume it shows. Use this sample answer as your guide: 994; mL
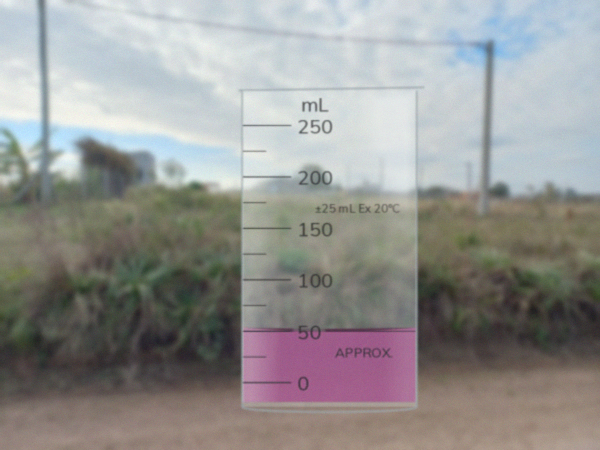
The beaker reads 50; mL
